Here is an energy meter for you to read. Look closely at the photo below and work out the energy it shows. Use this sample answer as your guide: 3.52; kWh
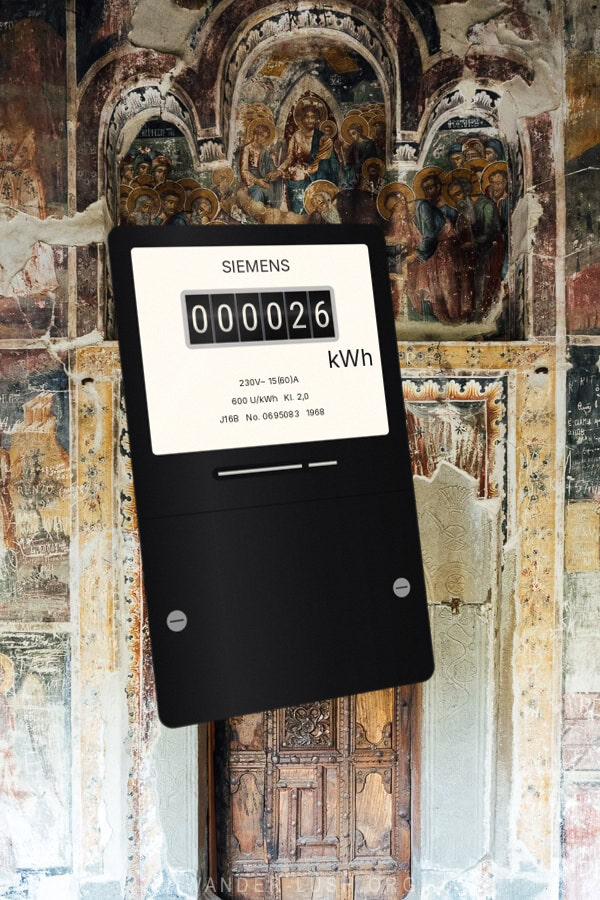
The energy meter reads 26; kWh
